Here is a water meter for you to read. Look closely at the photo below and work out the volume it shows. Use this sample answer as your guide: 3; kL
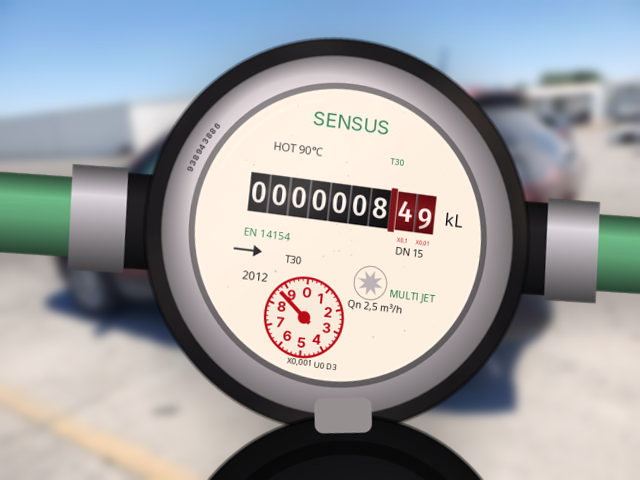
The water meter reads 8.488; kL
